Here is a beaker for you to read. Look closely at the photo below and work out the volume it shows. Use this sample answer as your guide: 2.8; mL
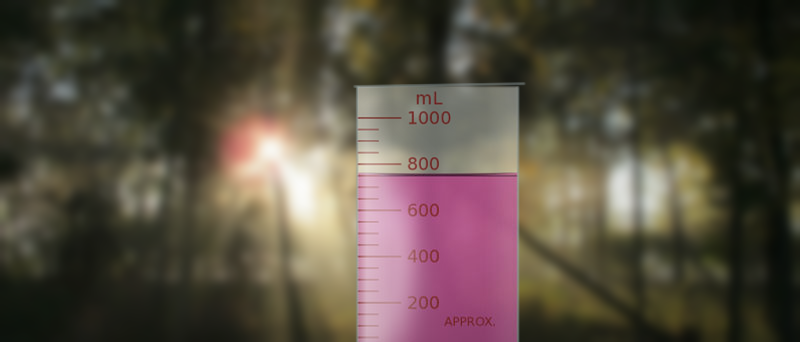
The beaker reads 750; mL
